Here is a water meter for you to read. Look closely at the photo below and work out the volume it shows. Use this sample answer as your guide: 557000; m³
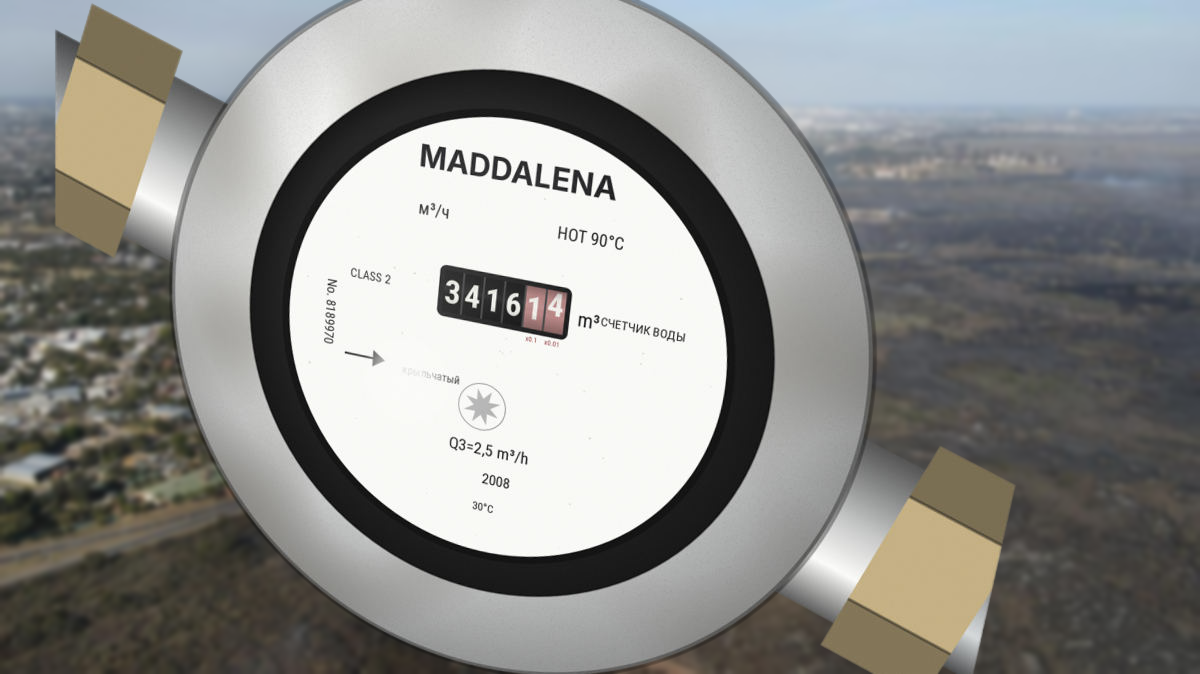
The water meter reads 3416.14; m³
